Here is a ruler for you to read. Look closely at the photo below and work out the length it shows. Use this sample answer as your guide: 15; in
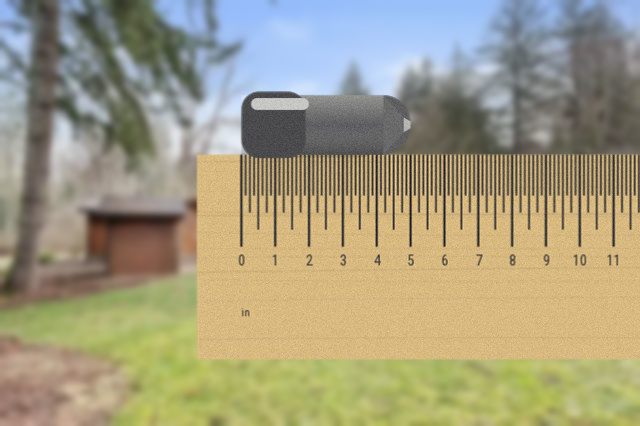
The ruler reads 5; in
